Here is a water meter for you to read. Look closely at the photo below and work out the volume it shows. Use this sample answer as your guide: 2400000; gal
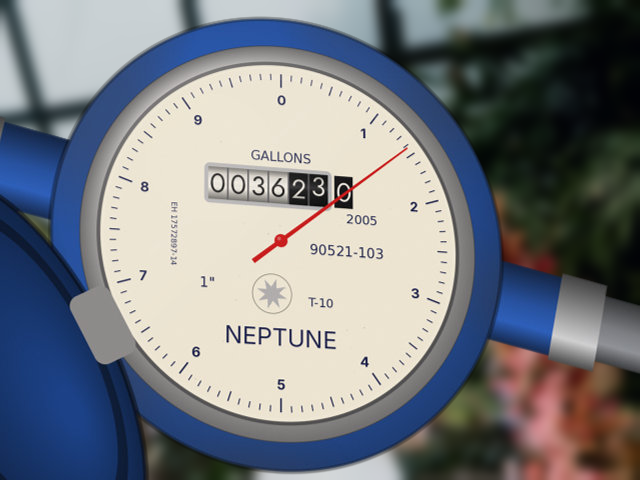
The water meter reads 36231.4; gal
